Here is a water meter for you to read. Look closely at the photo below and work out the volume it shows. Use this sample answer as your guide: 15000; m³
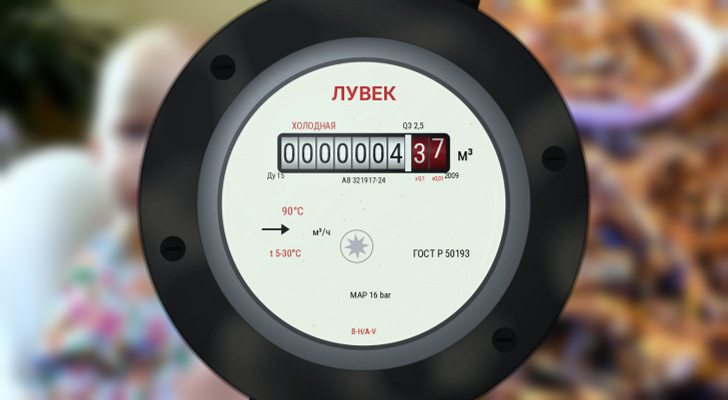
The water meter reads 4.37; m³
